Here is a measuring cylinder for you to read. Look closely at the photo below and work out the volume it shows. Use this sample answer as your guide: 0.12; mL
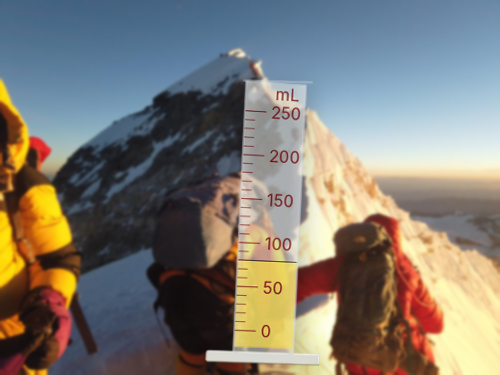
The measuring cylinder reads 80; mL
